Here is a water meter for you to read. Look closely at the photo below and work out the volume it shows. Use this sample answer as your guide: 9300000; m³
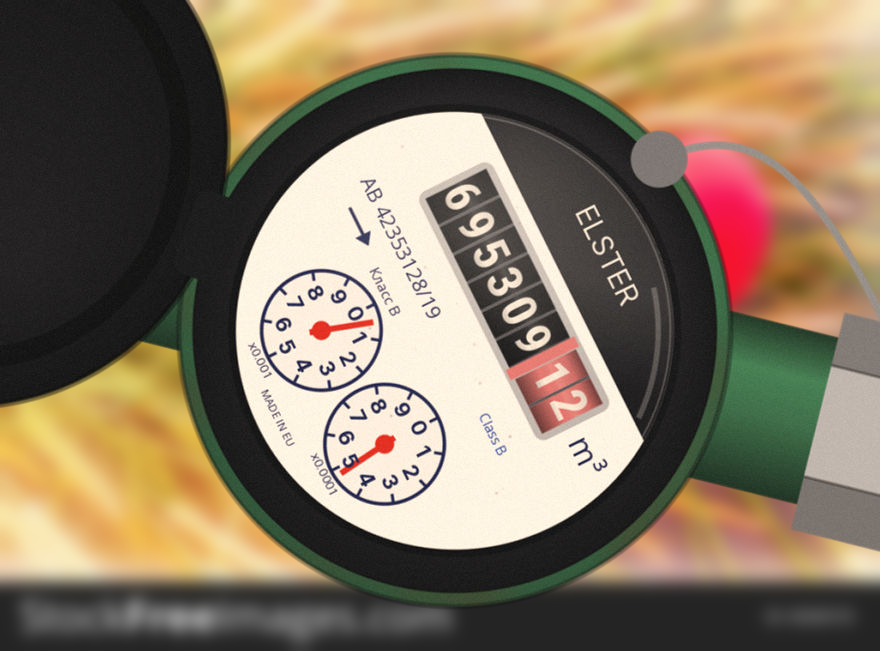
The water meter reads 695309.1204; m³
